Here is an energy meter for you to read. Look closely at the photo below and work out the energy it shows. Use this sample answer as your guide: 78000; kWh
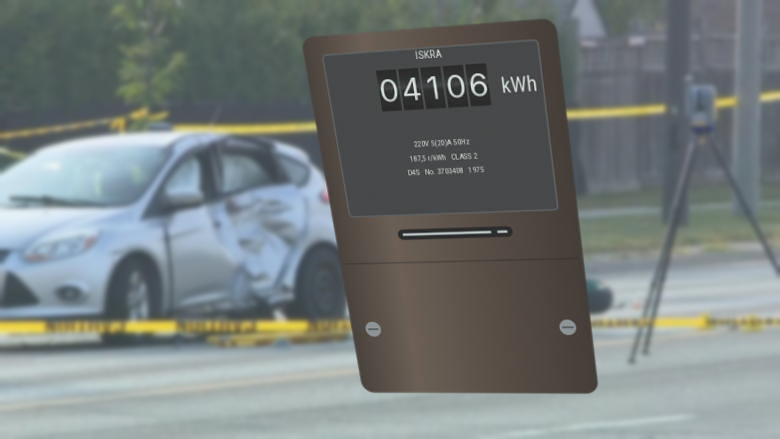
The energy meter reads 4106; kWh
